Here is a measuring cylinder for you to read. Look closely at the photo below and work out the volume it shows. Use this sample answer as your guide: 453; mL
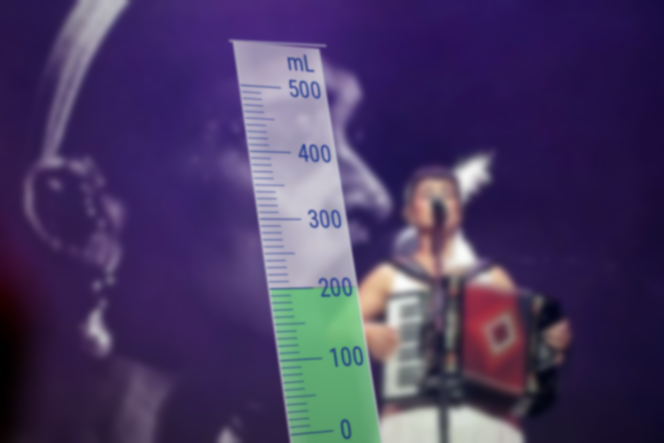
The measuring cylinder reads 200; mL
